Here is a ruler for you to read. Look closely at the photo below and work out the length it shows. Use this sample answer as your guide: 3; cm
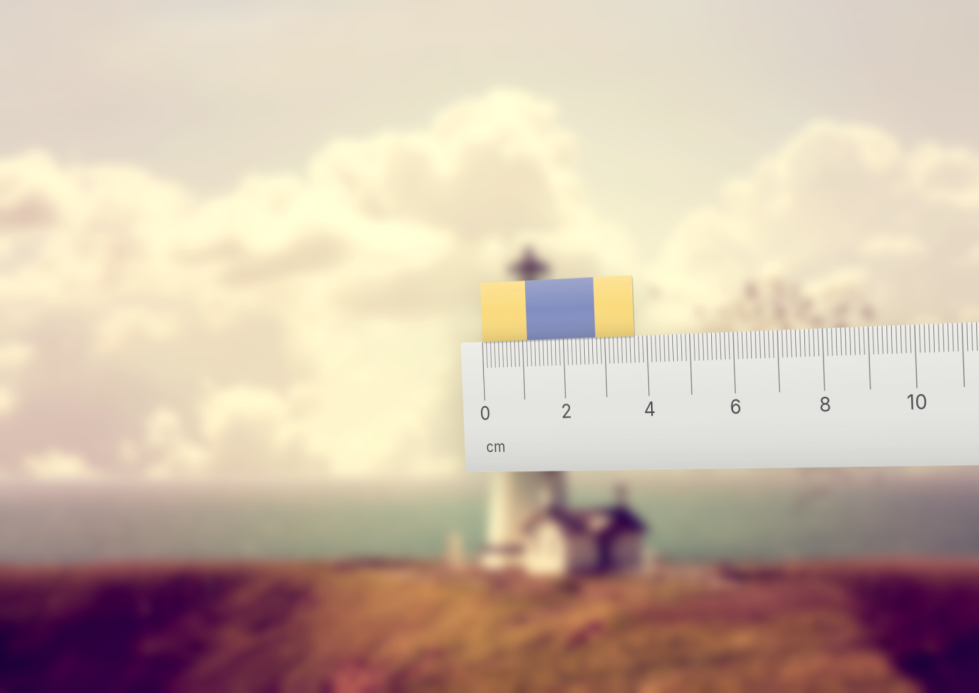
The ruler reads 3.7; cm
